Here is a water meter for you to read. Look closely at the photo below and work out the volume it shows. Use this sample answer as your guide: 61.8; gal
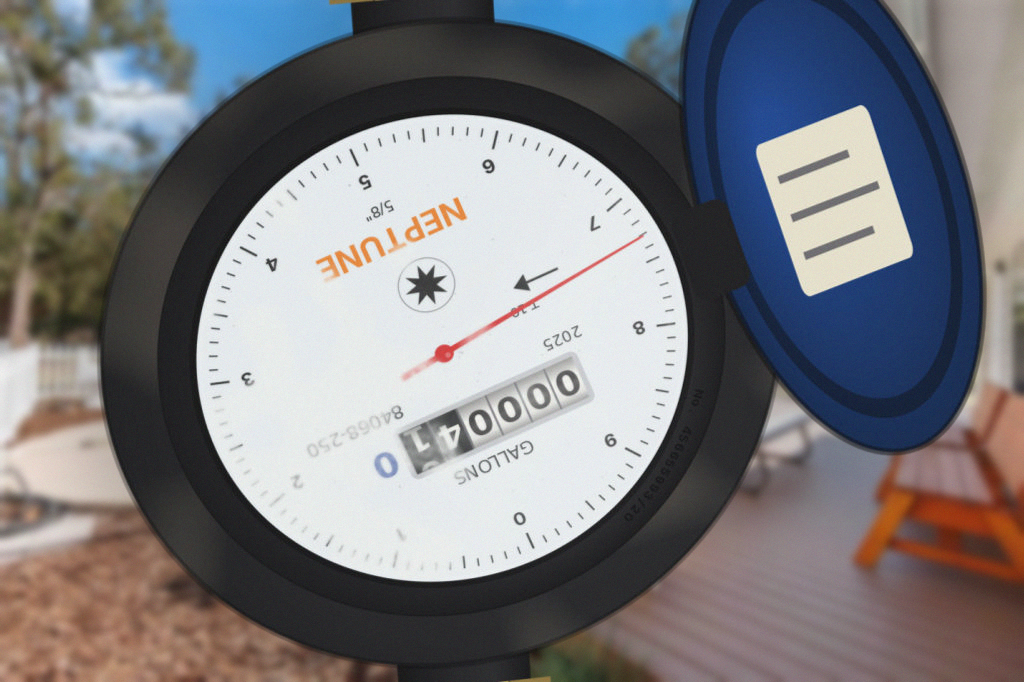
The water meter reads 407.3; gal
